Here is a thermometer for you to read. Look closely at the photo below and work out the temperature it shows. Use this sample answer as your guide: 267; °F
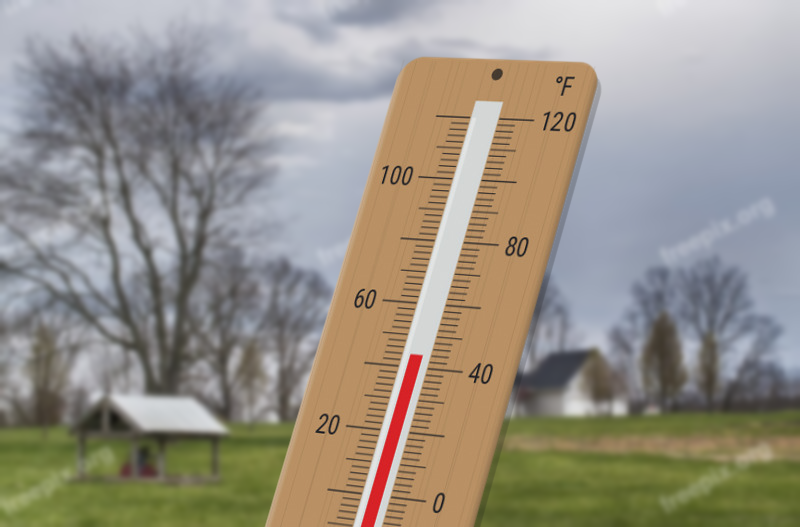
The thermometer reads 44; °F
